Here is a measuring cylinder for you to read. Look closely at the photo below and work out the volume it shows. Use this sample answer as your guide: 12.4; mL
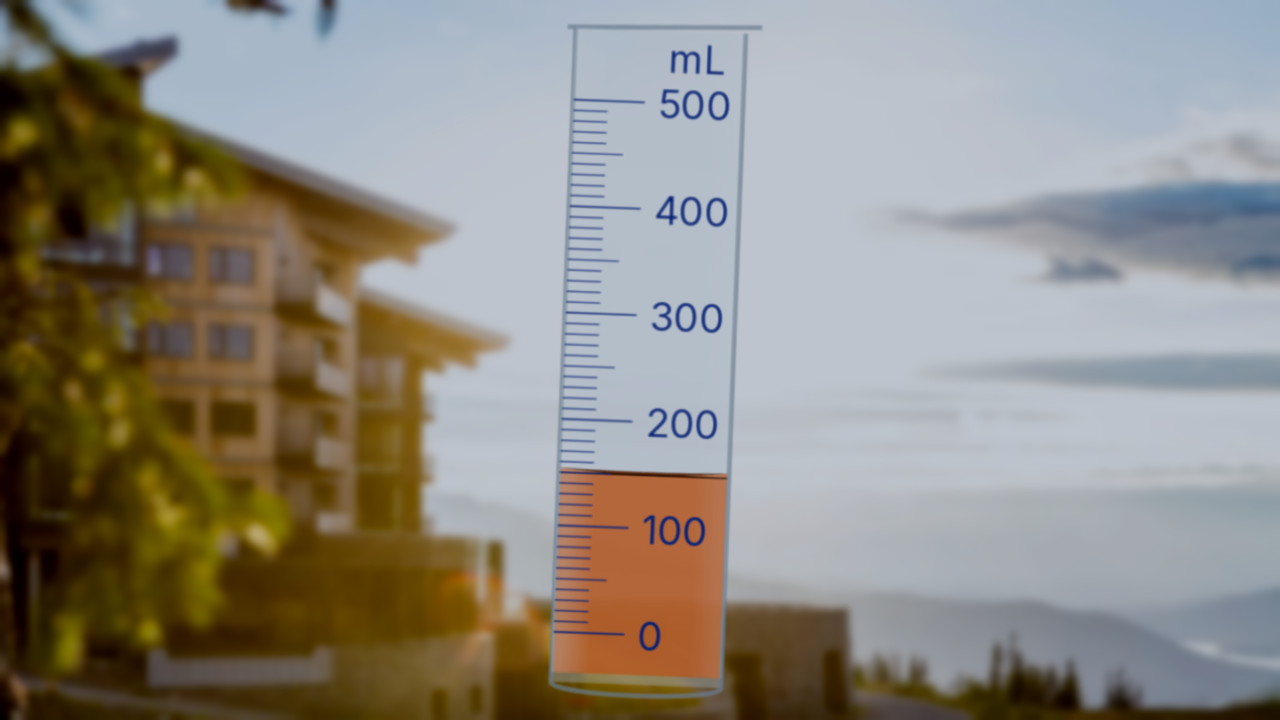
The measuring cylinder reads 150; mL
